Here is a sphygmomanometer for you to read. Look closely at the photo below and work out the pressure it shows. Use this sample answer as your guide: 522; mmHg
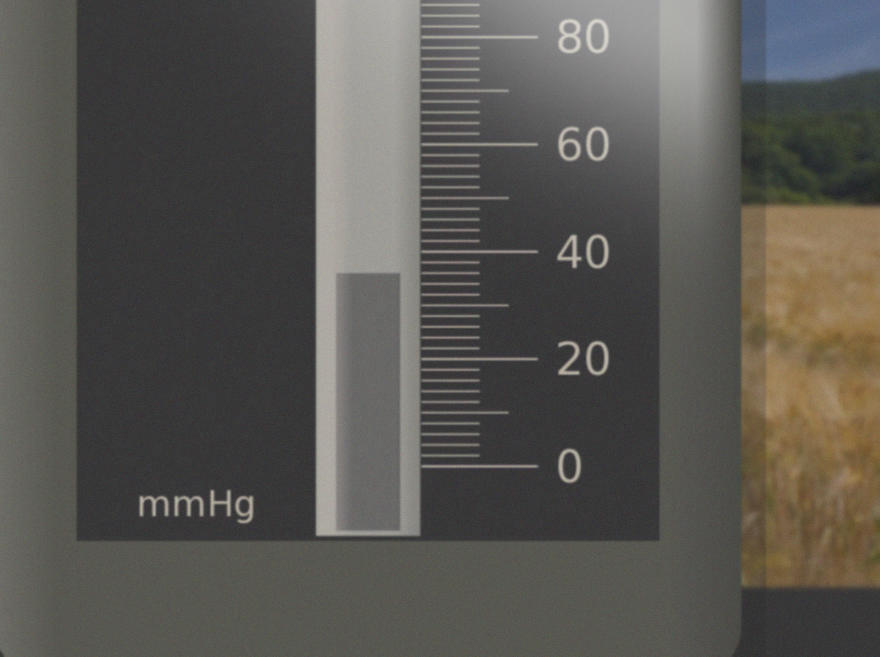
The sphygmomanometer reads 36; mmHg
